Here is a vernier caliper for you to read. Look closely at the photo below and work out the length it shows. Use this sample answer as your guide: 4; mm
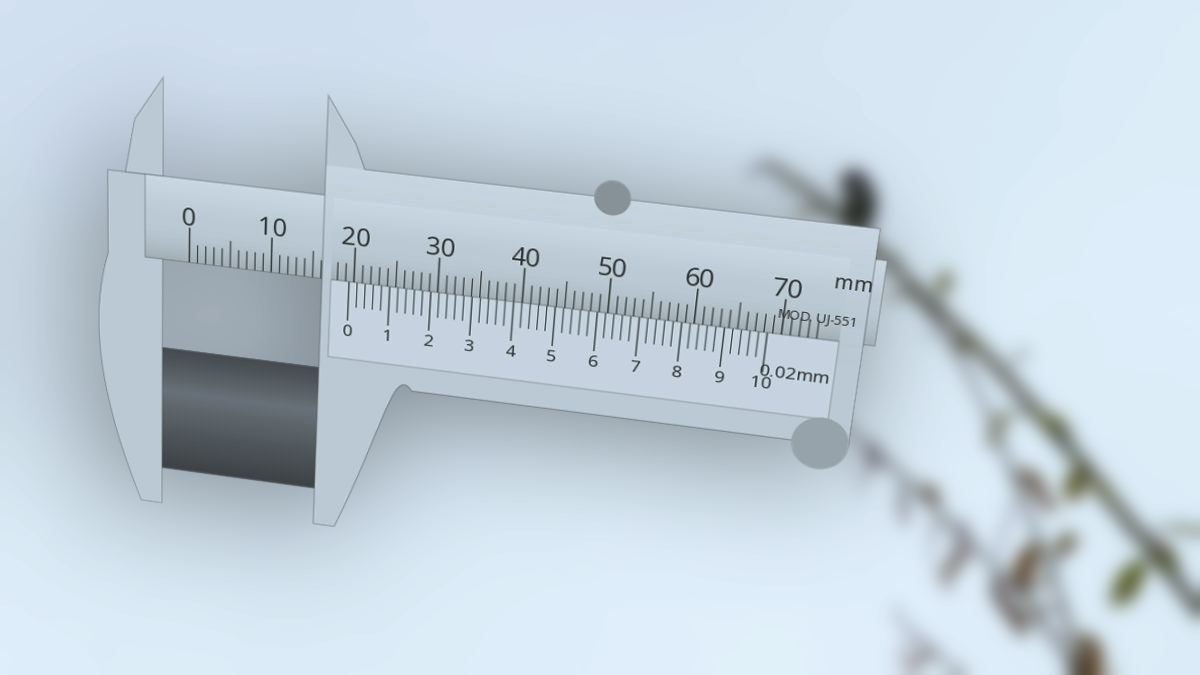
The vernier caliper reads 19.4; mm
